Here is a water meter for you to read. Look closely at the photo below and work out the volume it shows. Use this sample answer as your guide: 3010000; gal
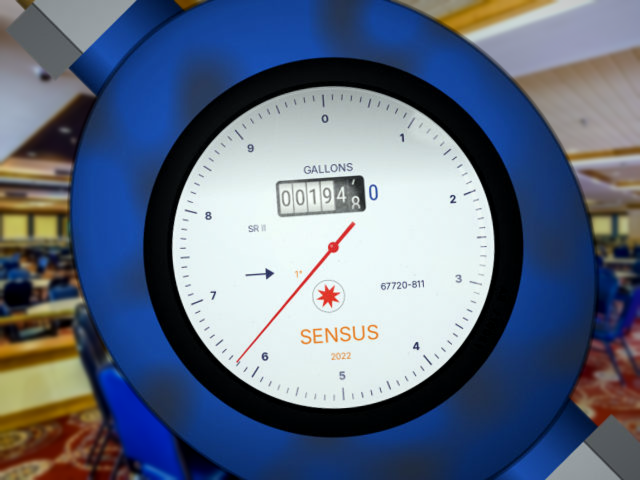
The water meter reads 19476.2; gal
